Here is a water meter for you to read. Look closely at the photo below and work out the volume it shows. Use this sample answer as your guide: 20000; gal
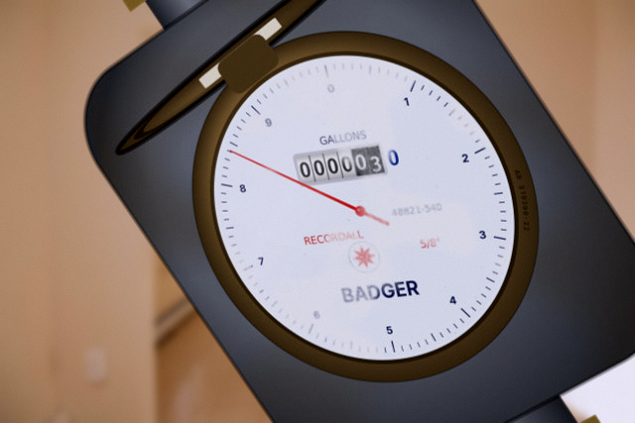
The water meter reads 28.4; gal
